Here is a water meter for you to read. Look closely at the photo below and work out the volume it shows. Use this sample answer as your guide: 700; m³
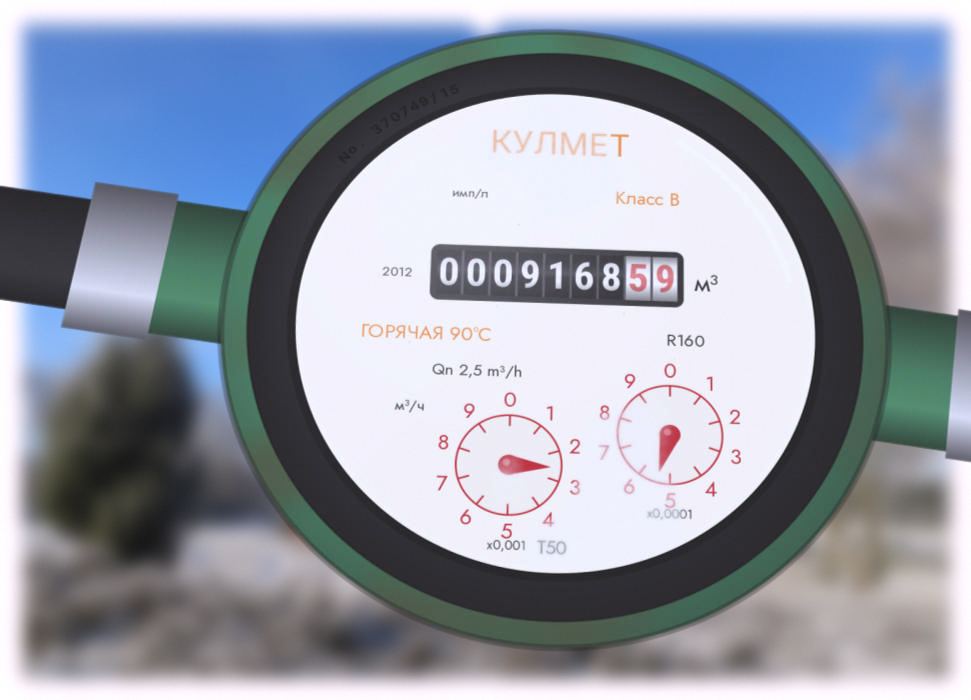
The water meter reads 9168.5925; m³
